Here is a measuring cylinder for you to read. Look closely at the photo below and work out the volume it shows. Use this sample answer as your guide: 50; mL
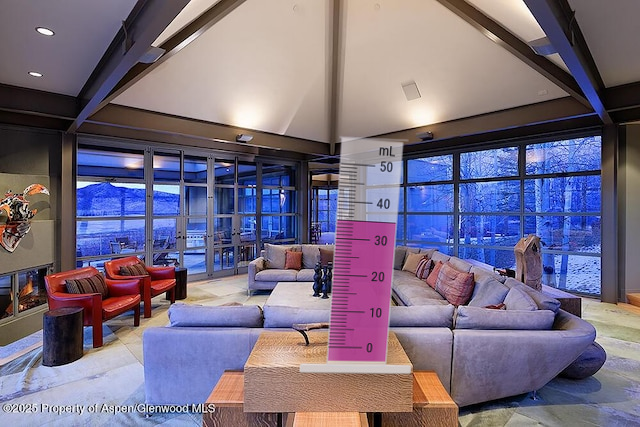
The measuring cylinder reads 35; mL
